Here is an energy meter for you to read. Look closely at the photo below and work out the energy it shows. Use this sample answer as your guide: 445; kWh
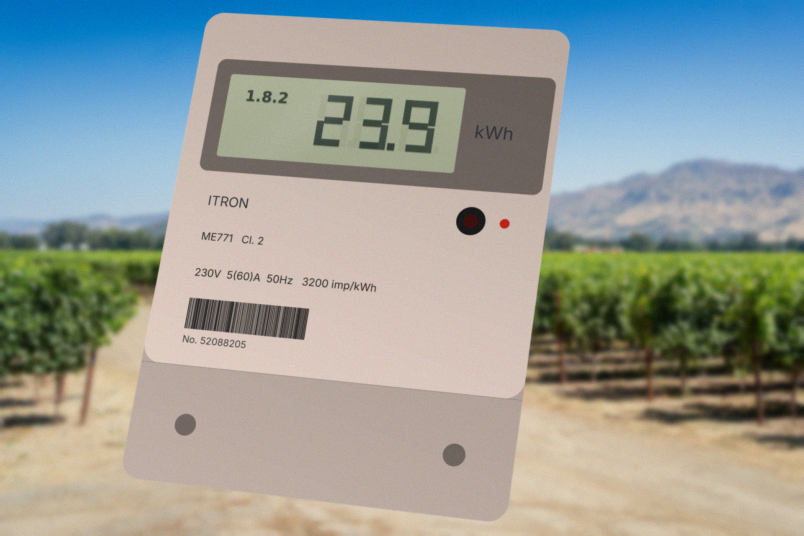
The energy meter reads 23.9; kWh
